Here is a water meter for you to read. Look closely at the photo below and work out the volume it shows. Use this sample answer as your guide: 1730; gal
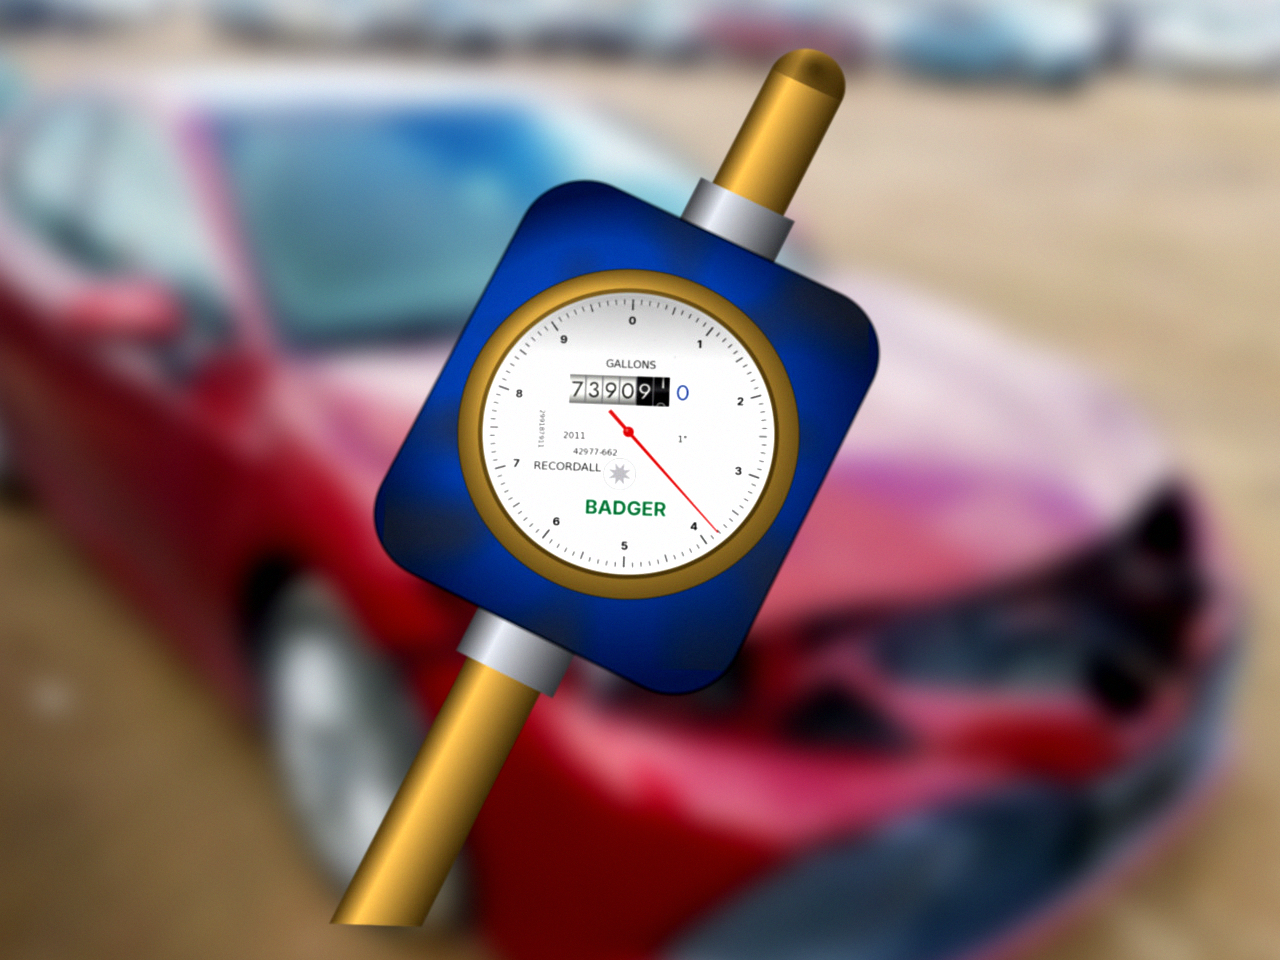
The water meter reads 7390913.8; gal
